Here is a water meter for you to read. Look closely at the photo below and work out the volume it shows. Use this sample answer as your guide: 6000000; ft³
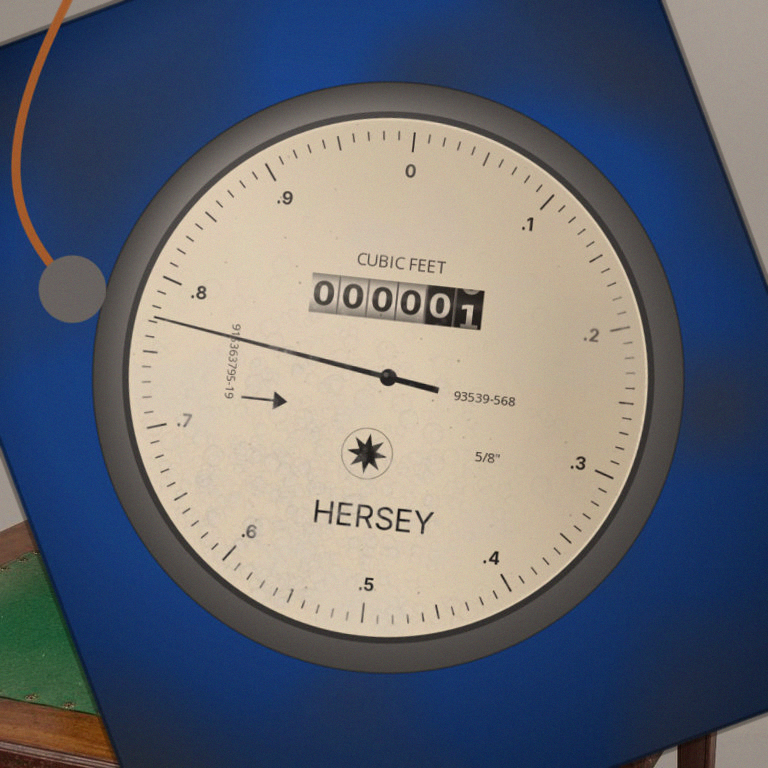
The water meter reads 0.77; ft³
